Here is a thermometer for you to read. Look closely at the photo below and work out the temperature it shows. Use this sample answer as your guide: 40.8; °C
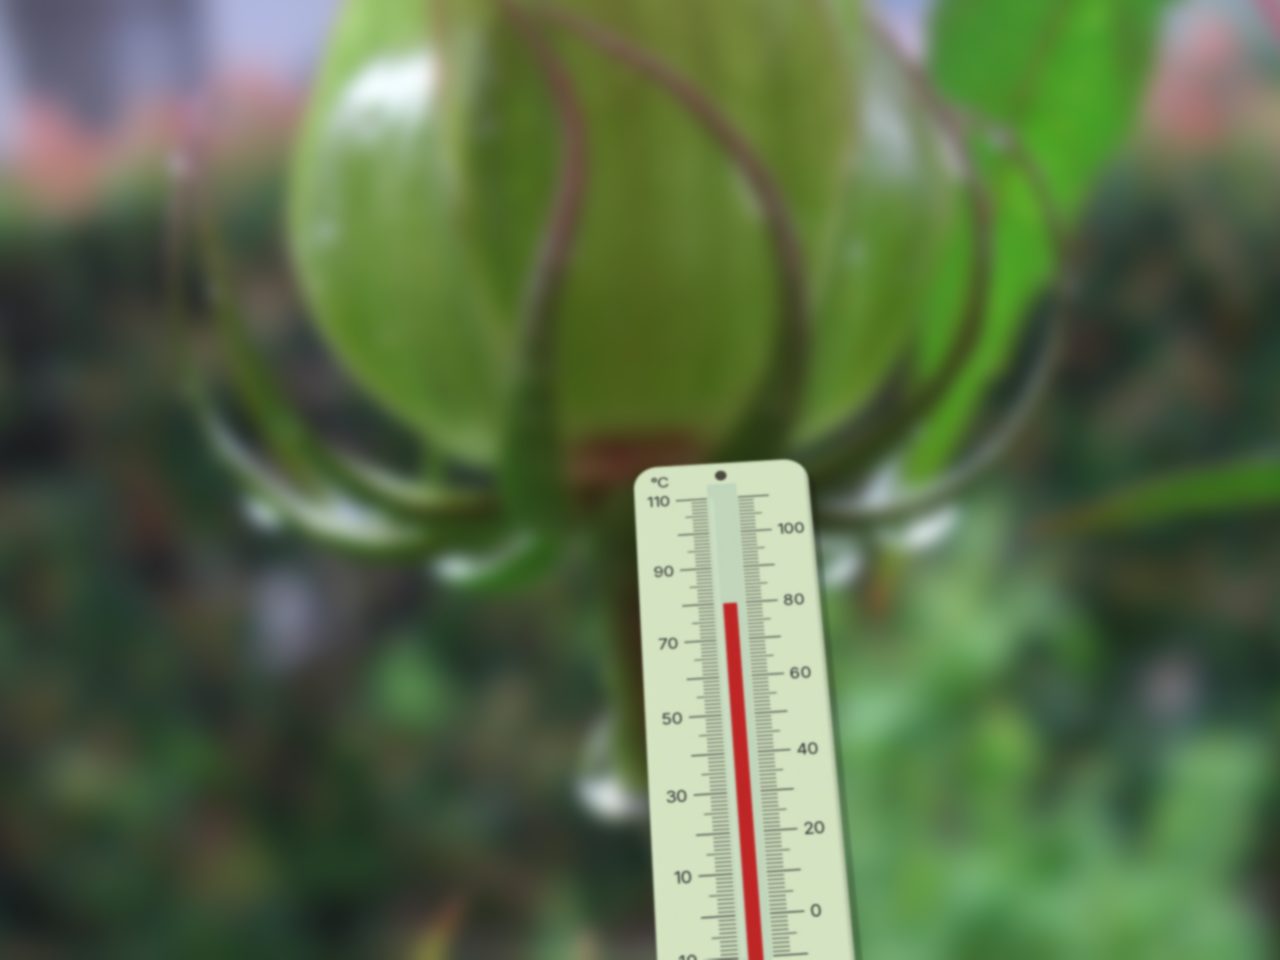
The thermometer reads 80; °C
